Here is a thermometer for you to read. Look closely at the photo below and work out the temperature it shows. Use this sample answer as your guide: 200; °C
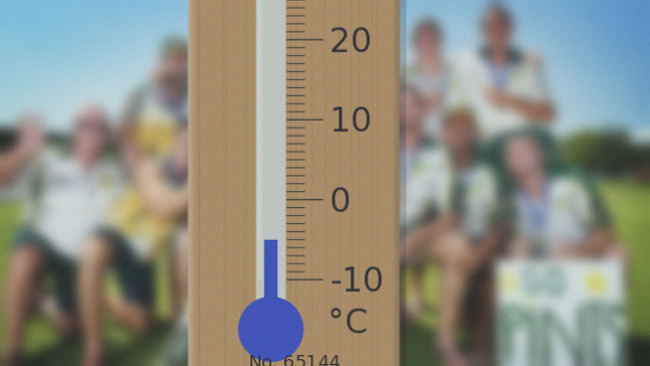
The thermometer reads -5; °C
